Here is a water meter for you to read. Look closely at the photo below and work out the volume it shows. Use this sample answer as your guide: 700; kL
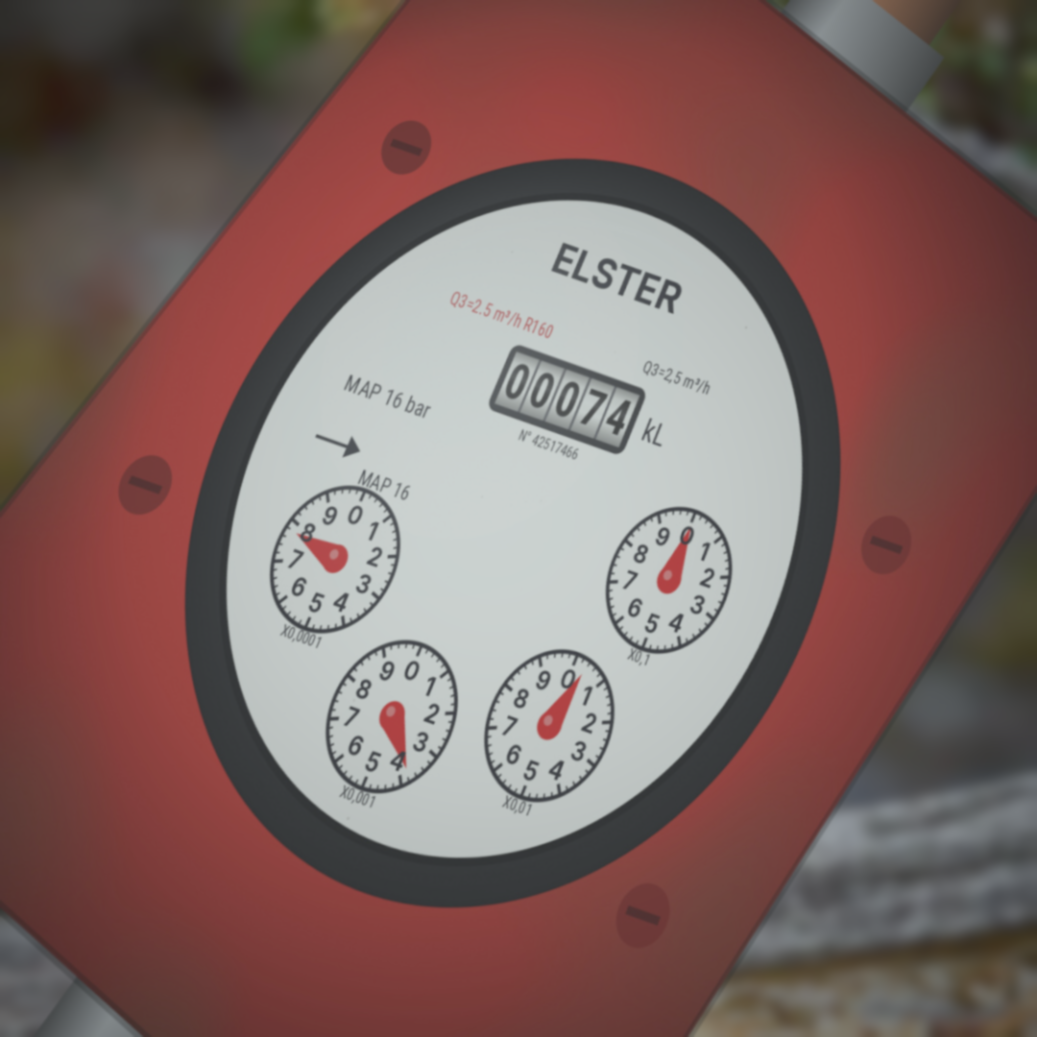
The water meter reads 74.0037; kL
